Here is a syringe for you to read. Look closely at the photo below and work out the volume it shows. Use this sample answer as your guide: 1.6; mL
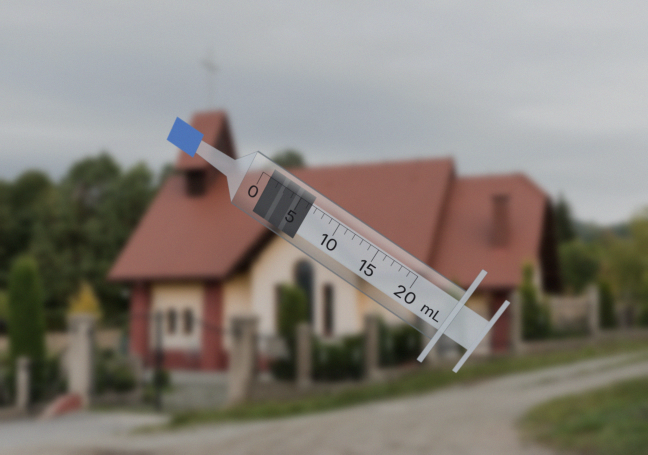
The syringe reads 1; mL
